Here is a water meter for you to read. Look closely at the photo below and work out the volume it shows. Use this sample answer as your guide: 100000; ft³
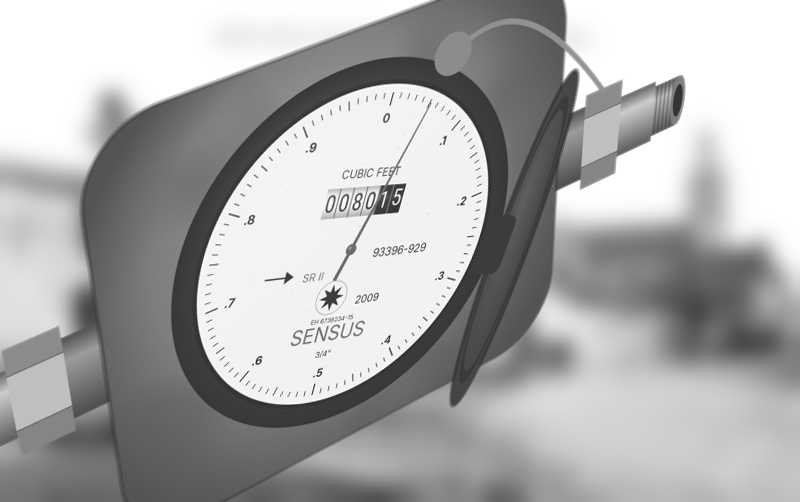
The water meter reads 8015.05; ft³
